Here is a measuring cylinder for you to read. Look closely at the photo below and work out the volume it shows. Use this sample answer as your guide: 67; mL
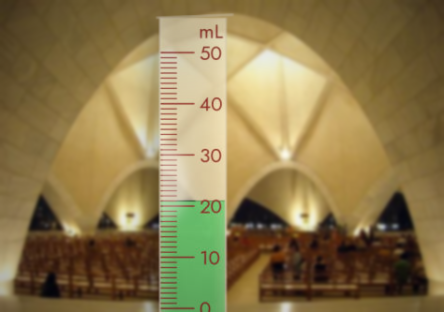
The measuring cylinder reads 21; mL
